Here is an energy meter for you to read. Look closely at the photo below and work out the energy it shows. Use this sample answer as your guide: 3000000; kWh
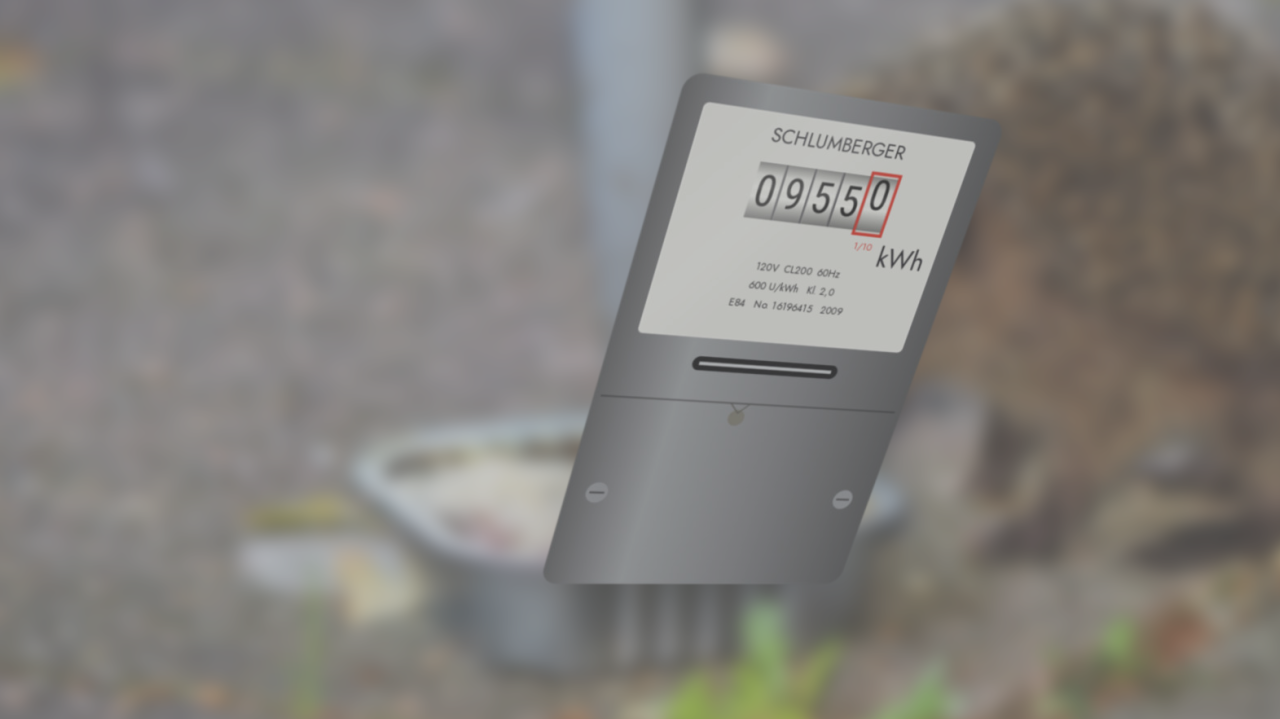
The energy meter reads 955.0; kWh
